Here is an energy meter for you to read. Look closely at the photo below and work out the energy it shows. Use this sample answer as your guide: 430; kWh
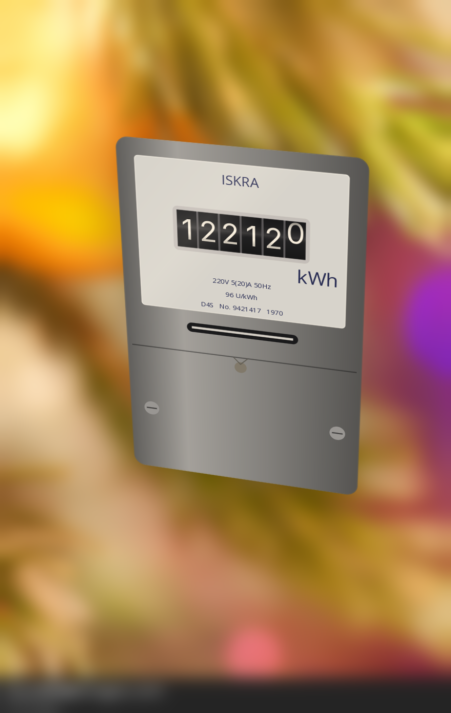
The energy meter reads 122120; kWh
